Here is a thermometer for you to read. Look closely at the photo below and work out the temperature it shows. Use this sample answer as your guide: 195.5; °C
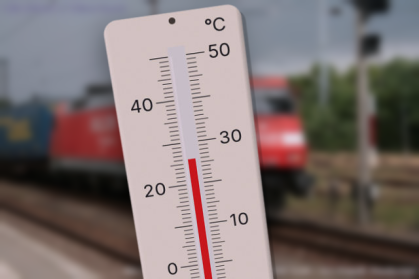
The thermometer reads 26; °C
